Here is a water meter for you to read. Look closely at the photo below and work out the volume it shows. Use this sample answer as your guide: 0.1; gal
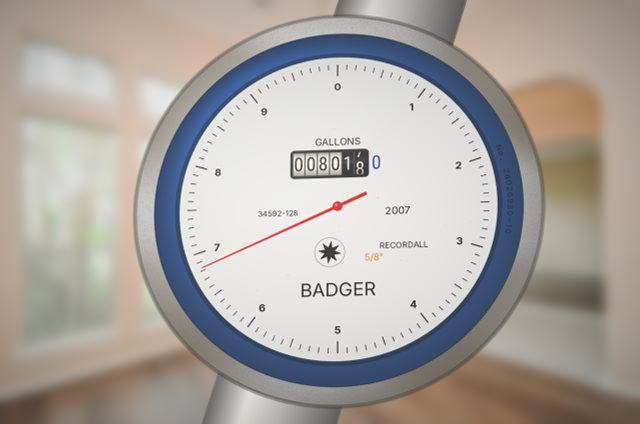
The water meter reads 80176.8; gal
